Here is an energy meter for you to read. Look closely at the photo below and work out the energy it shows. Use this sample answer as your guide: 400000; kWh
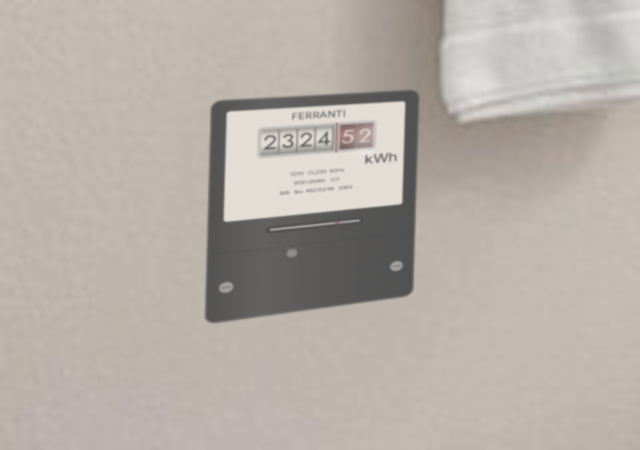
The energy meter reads 2324.52; kWh
